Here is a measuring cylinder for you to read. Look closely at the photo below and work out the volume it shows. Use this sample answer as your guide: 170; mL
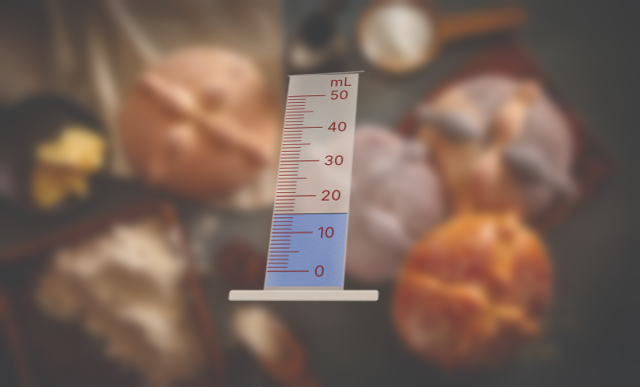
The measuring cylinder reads 15; mL
